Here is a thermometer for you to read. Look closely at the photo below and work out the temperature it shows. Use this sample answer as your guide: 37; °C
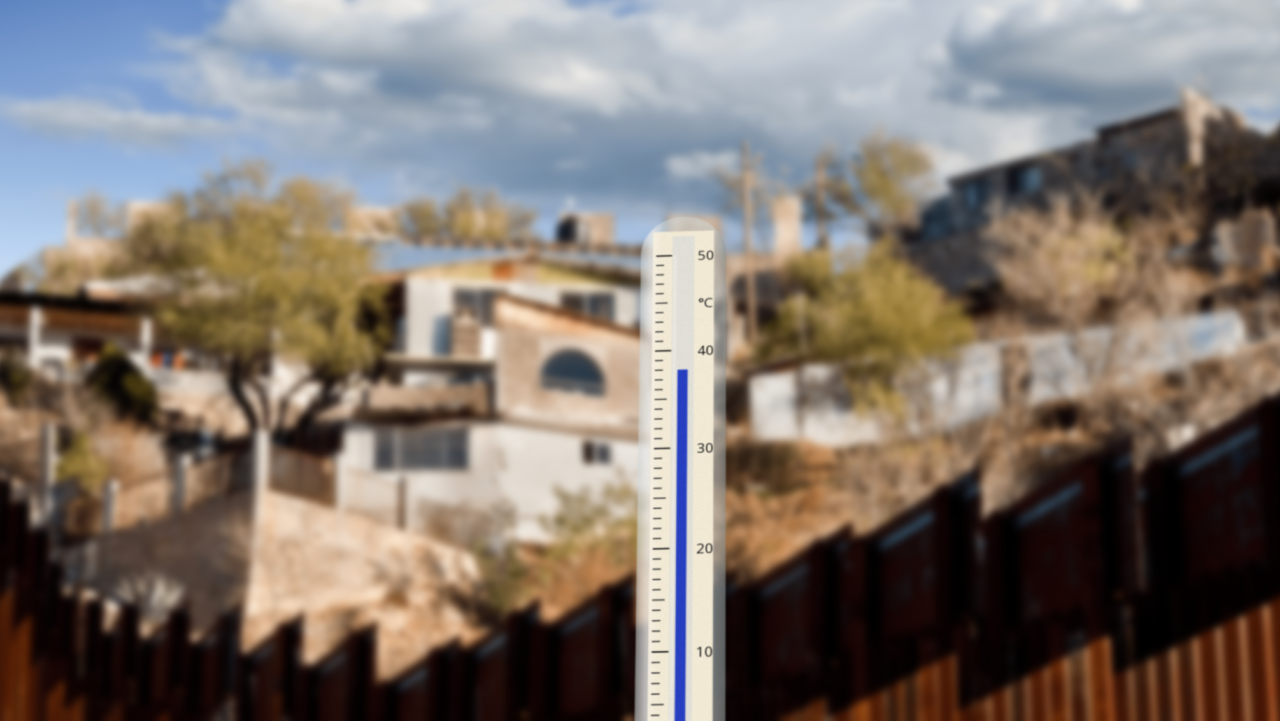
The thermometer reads 38; °C
